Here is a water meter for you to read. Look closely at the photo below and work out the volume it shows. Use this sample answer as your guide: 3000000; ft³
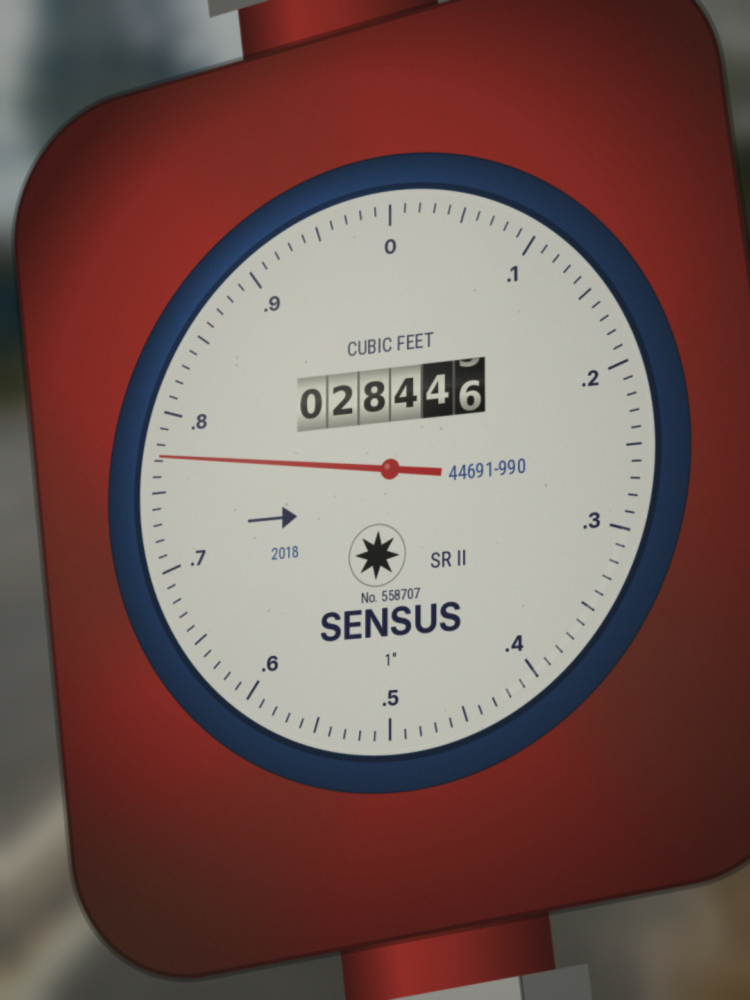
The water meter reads 28445.77; ft³
